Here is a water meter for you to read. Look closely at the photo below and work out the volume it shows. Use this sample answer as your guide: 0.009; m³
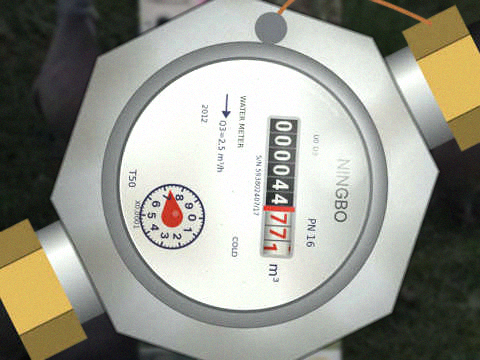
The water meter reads 44.7707; m³
